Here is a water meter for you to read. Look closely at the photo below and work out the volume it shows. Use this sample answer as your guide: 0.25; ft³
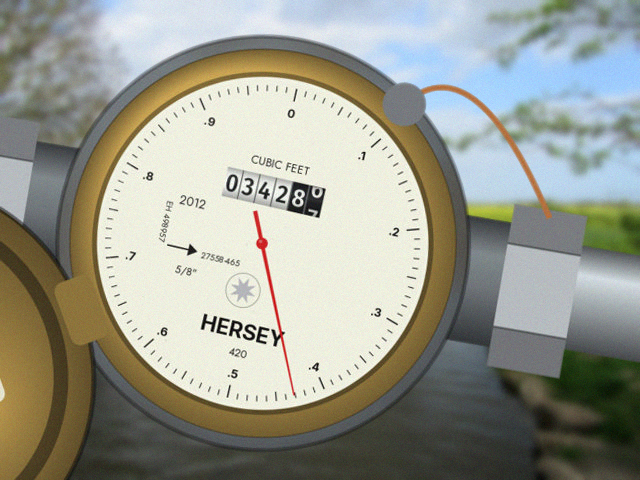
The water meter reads 34286.43; ft³
